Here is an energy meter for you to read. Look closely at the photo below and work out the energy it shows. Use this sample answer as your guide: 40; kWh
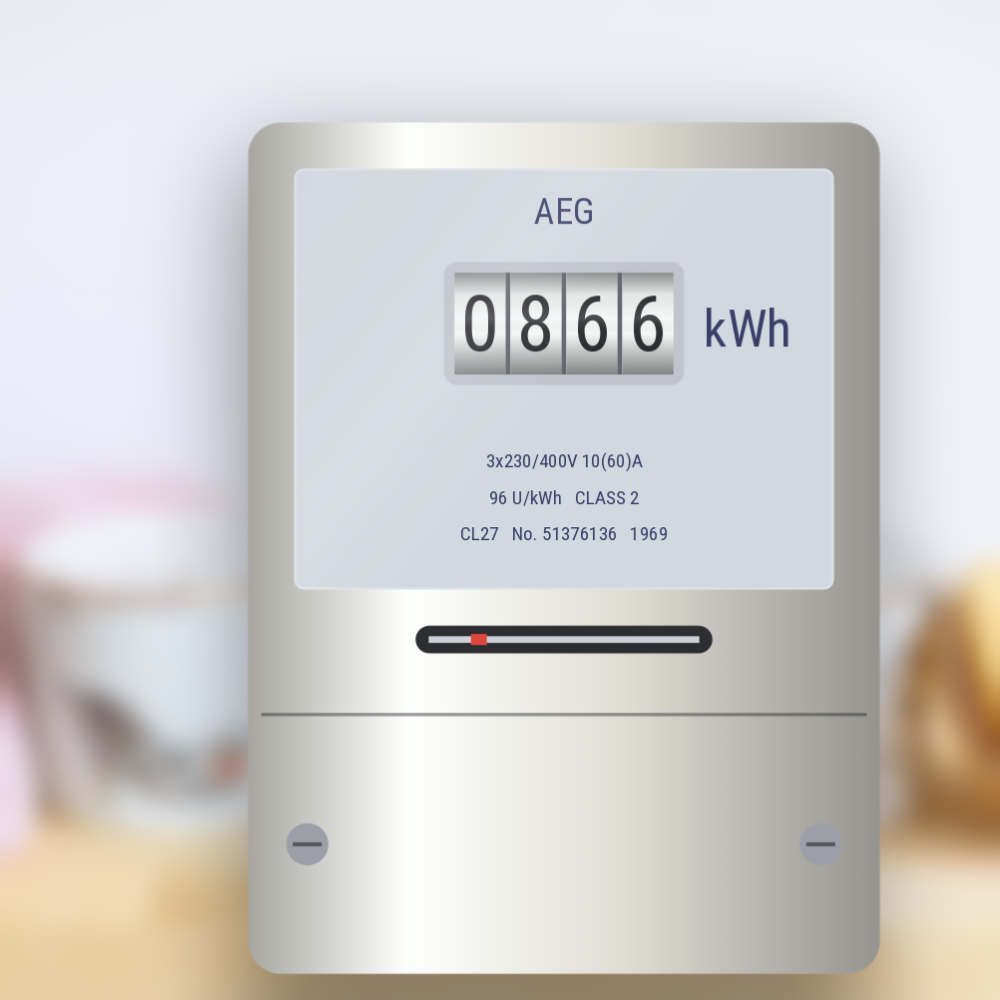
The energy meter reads 866; kWh
